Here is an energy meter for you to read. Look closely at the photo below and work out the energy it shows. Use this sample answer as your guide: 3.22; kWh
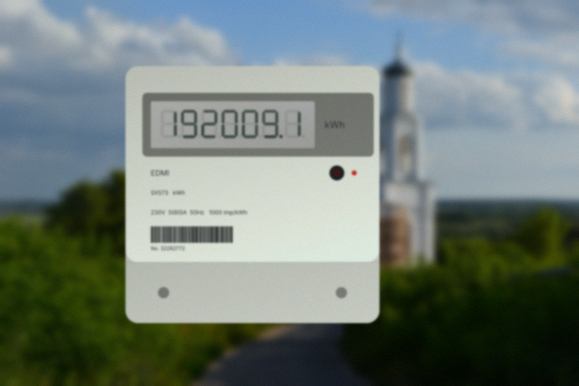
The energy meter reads 192009.1; kWh
